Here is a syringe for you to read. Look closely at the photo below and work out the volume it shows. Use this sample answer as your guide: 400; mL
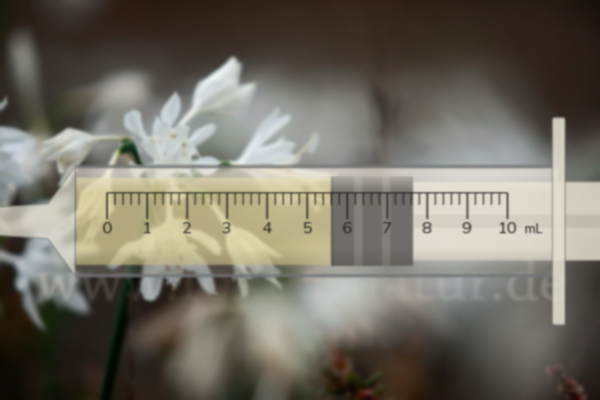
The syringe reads 5.6; mL
